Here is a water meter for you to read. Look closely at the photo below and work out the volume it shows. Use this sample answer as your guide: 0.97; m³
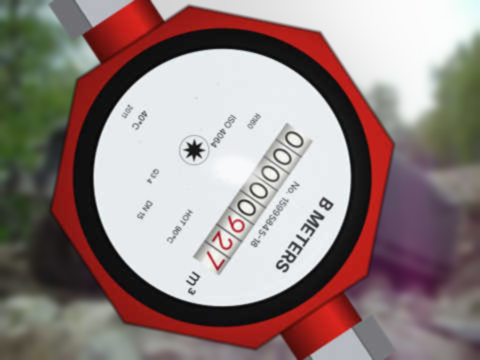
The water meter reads 0.927; m³
